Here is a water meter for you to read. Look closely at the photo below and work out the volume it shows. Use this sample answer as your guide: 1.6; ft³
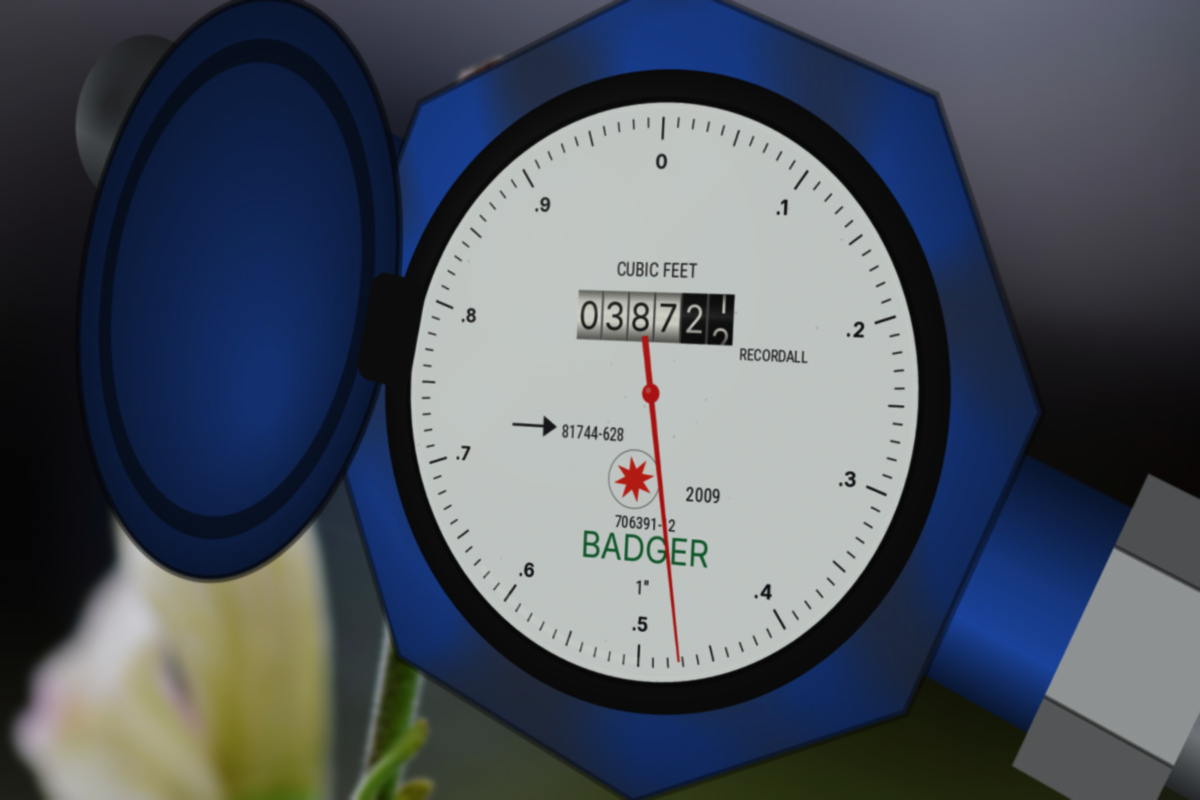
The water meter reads 38721.47; ft³
